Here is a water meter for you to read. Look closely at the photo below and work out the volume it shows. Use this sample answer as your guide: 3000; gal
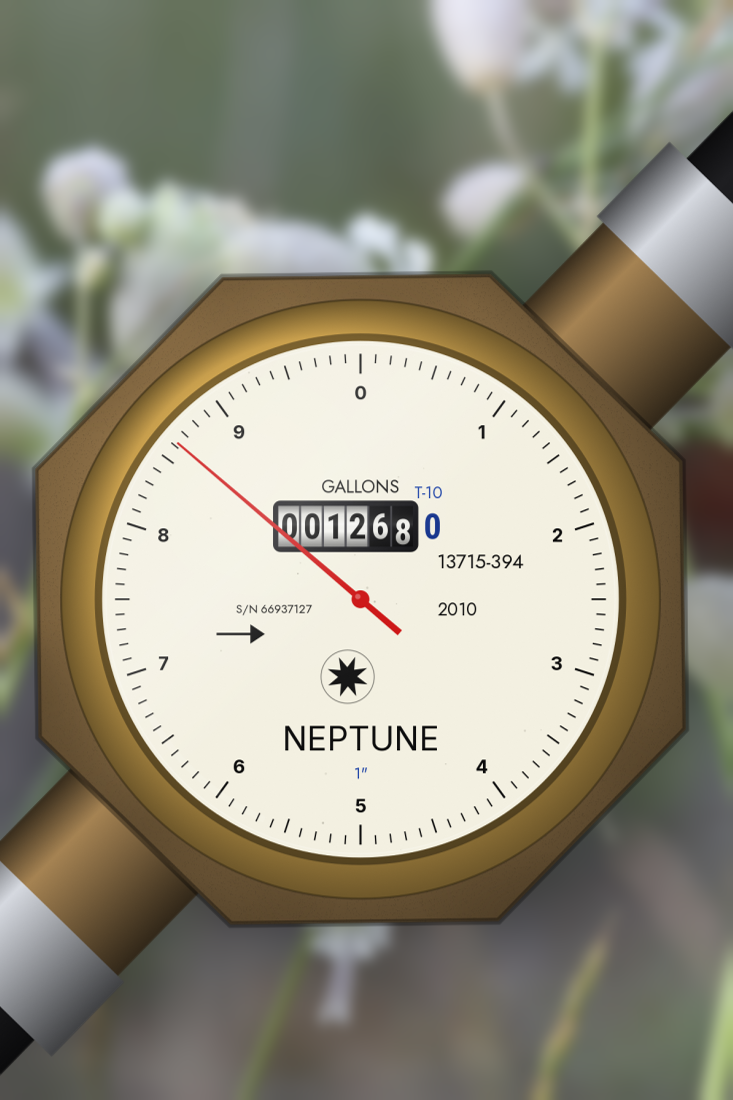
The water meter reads 12678.6; gal
